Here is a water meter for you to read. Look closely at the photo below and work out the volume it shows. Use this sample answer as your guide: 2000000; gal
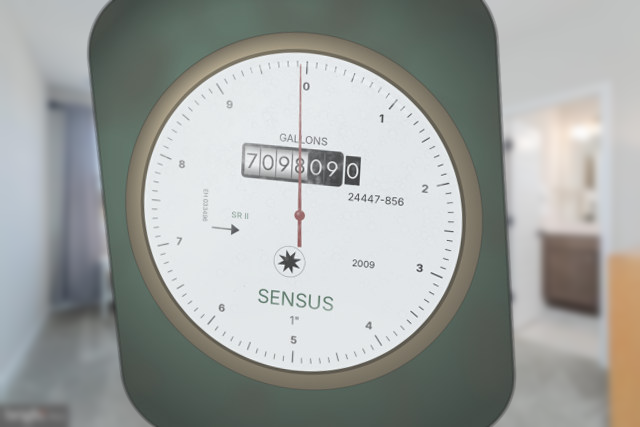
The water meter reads 7098089.9; gal
